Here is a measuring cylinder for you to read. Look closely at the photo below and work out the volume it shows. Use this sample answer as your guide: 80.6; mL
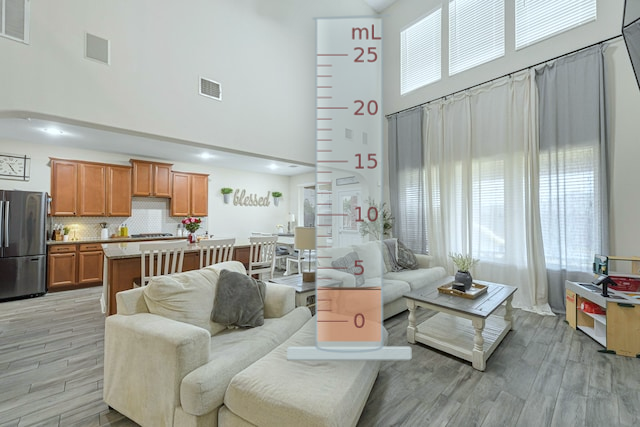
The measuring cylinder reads 3; mL
